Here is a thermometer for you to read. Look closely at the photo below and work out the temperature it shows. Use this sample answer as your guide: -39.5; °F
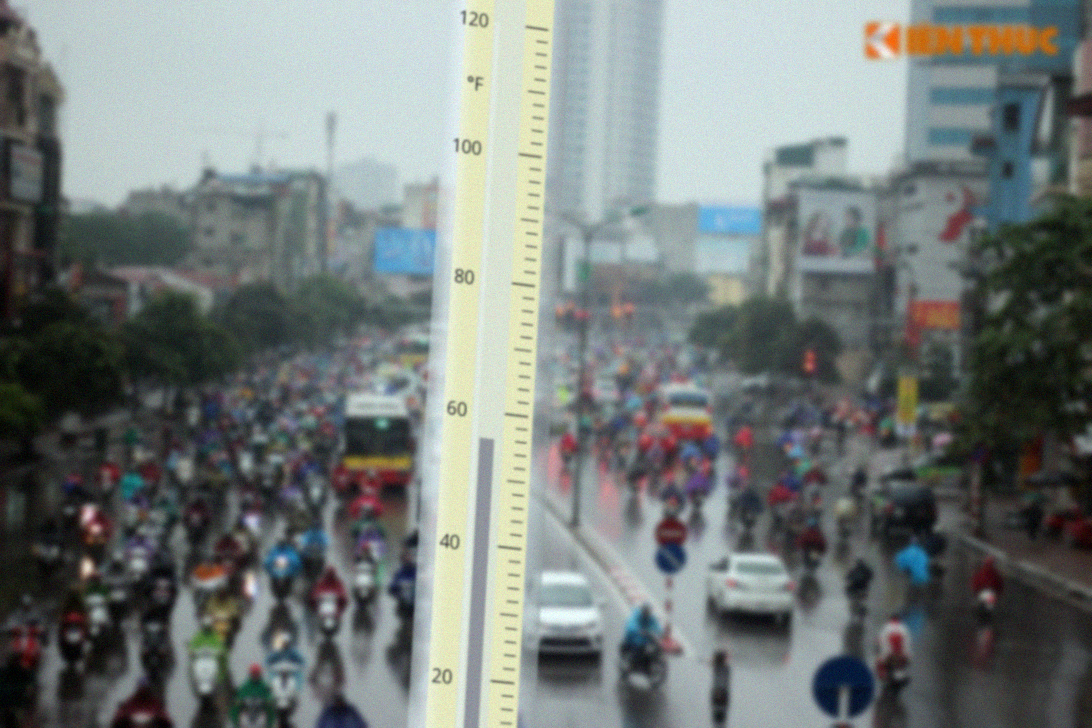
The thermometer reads 56; °F
